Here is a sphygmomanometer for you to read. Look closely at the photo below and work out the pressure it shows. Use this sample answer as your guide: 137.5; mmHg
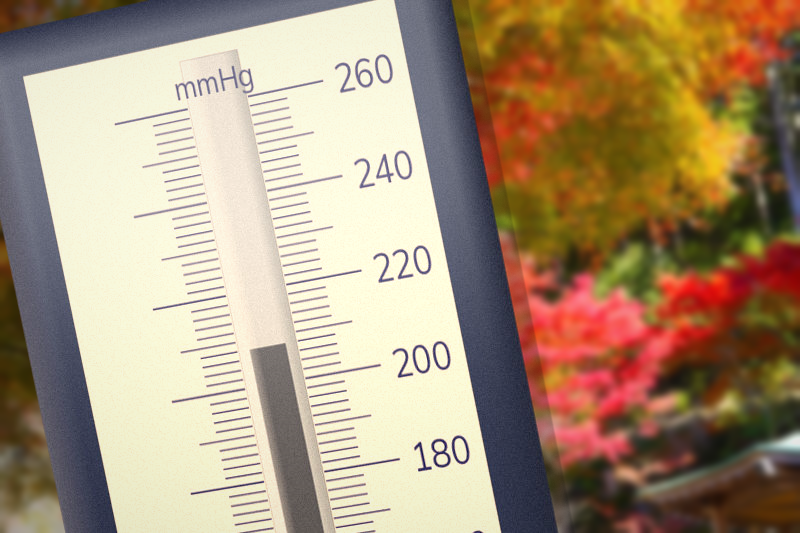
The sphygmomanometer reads 208; mmHg
